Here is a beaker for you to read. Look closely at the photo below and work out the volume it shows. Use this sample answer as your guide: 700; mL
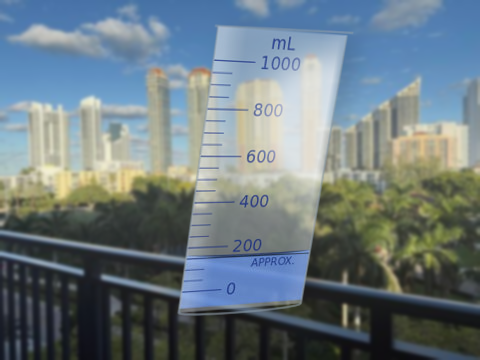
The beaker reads 150; mL
